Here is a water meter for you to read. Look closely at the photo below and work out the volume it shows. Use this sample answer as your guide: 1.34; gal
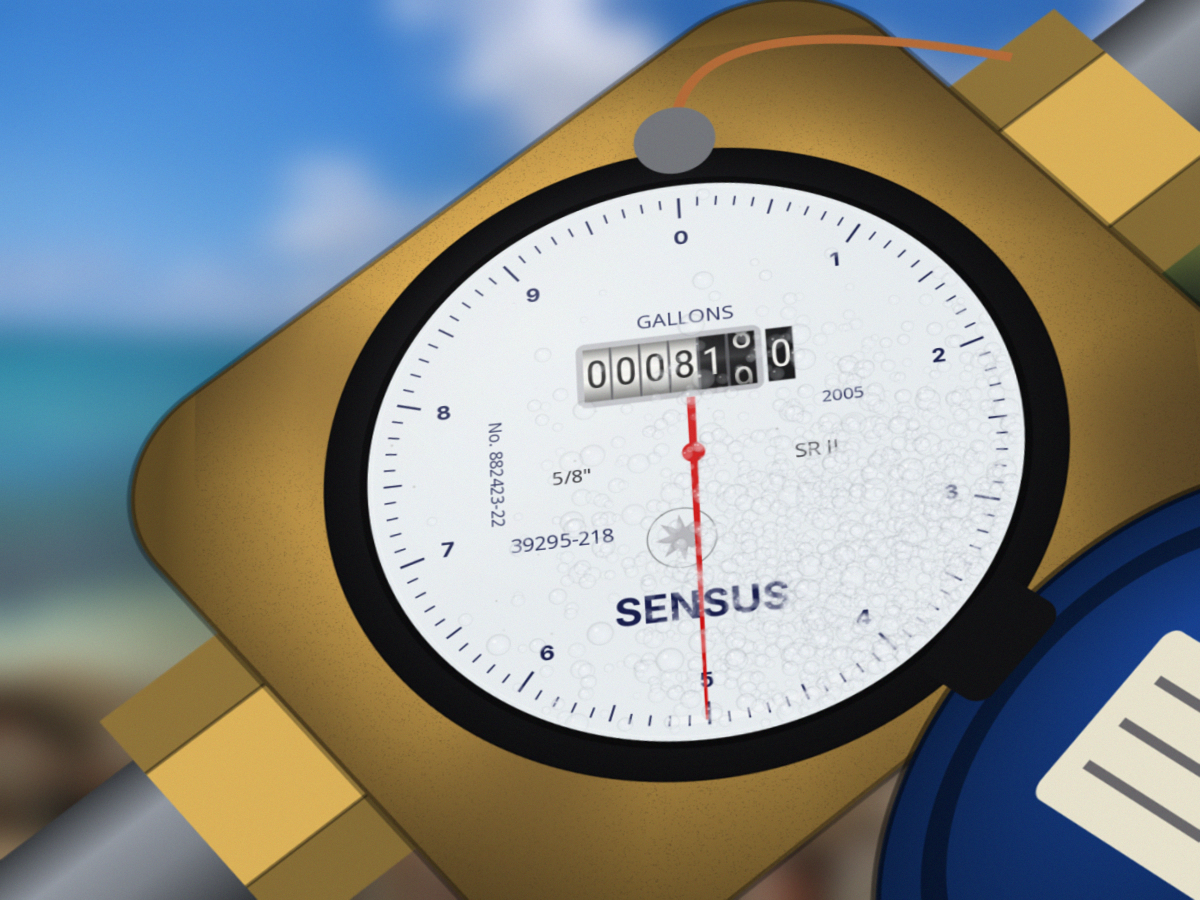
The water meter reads 8185.0; gal
